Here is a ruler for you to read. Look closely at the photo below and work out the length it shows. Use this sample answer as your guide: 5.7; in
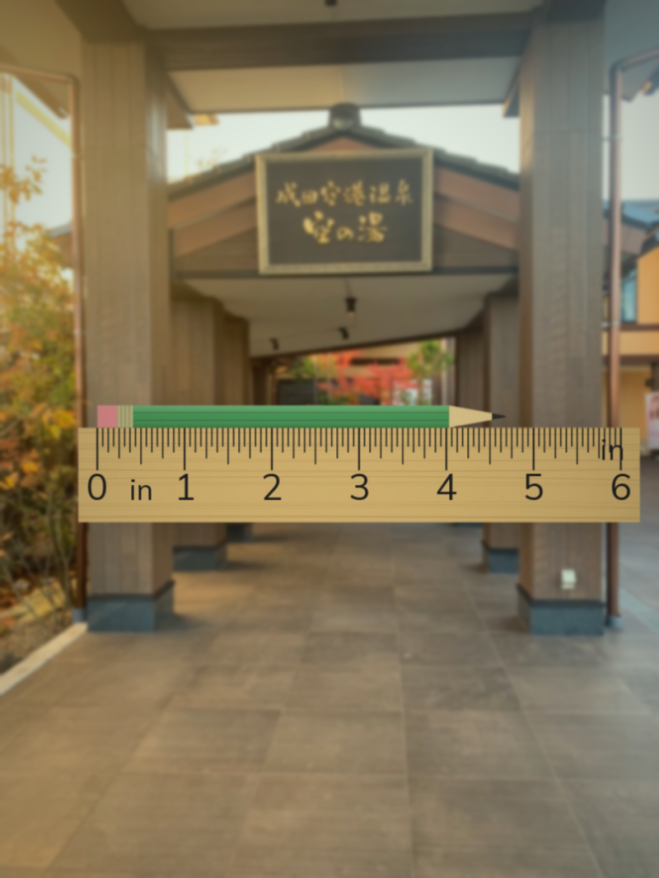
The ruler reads 4.6875; in
